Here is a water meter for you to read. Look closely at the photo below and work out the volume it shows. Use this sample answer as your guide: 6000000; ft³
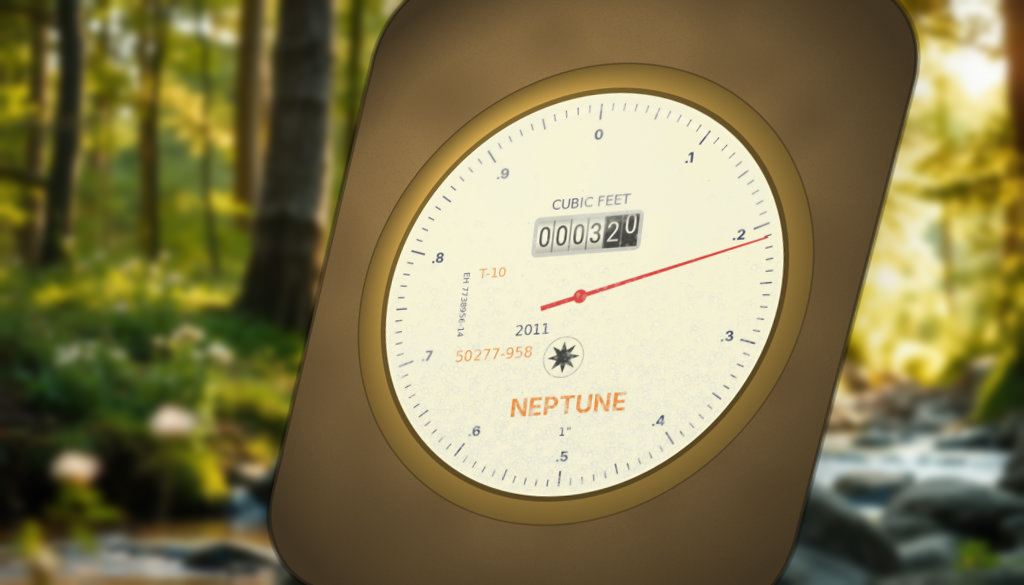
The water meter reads 320.21; ft³
